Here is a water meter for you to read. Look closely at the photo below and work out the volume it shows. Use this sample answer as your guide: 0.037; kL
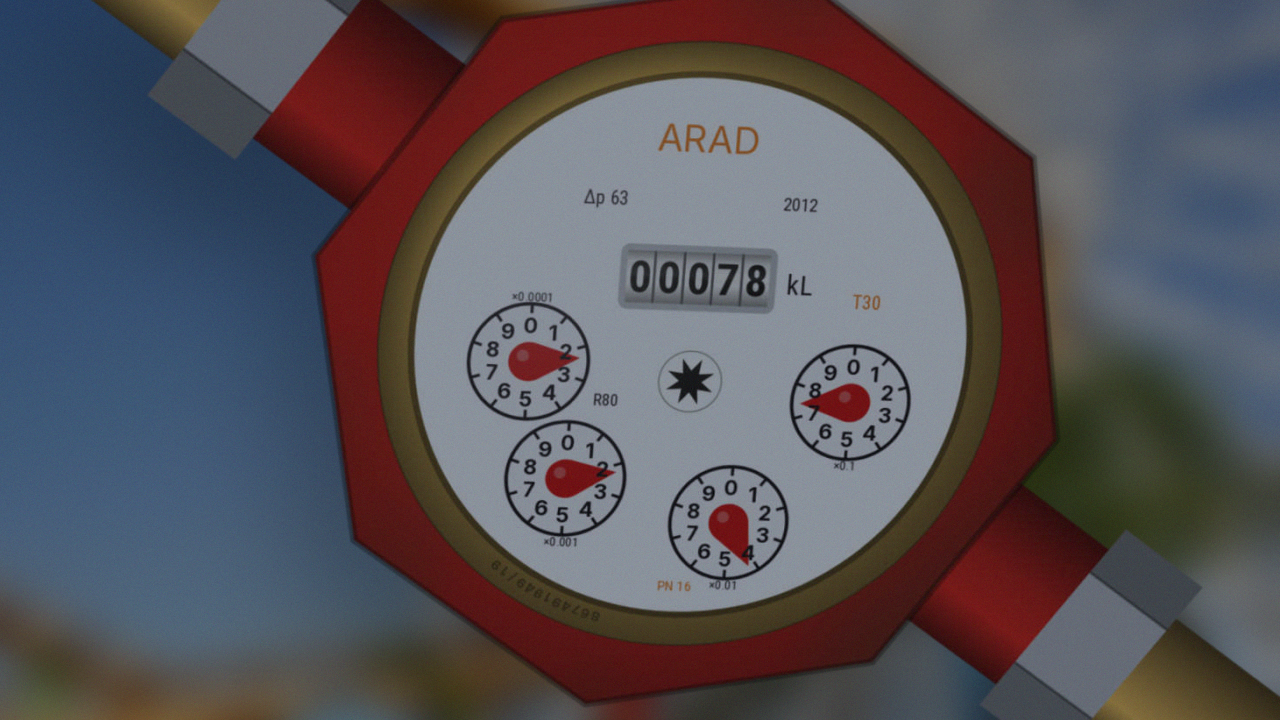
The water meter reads 78.7422; kL
